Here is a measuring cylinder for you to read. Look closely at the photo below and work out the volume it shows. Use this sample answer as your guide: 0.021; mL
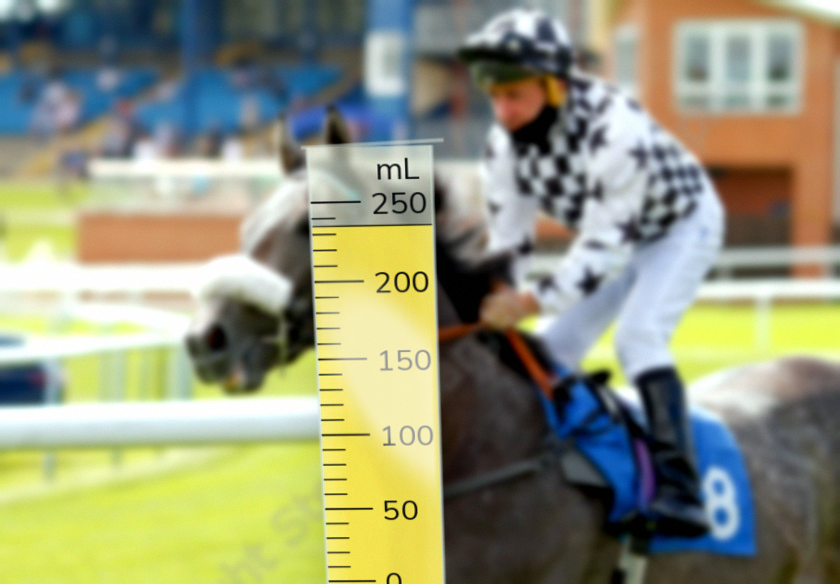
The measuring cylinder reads 235; mL
